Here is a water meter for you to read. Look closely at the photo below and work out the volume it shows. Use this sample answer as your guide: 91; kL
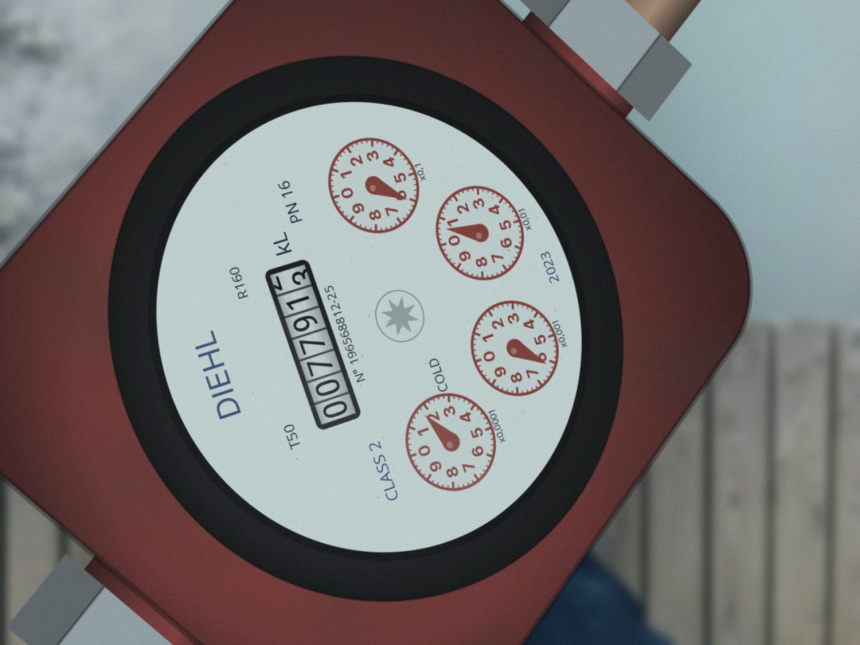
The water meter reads 77912.6061; kL
